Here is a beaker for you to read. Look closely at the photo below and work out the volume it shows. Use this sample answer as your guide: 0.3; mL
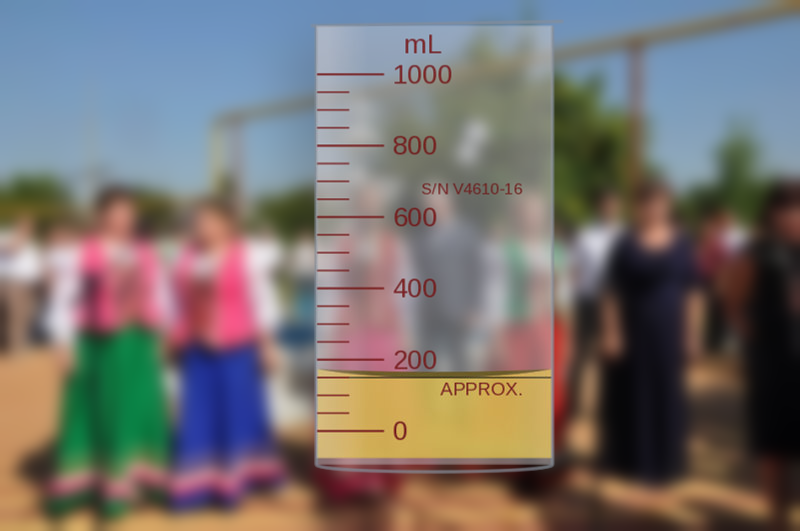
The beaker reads 150; mL
